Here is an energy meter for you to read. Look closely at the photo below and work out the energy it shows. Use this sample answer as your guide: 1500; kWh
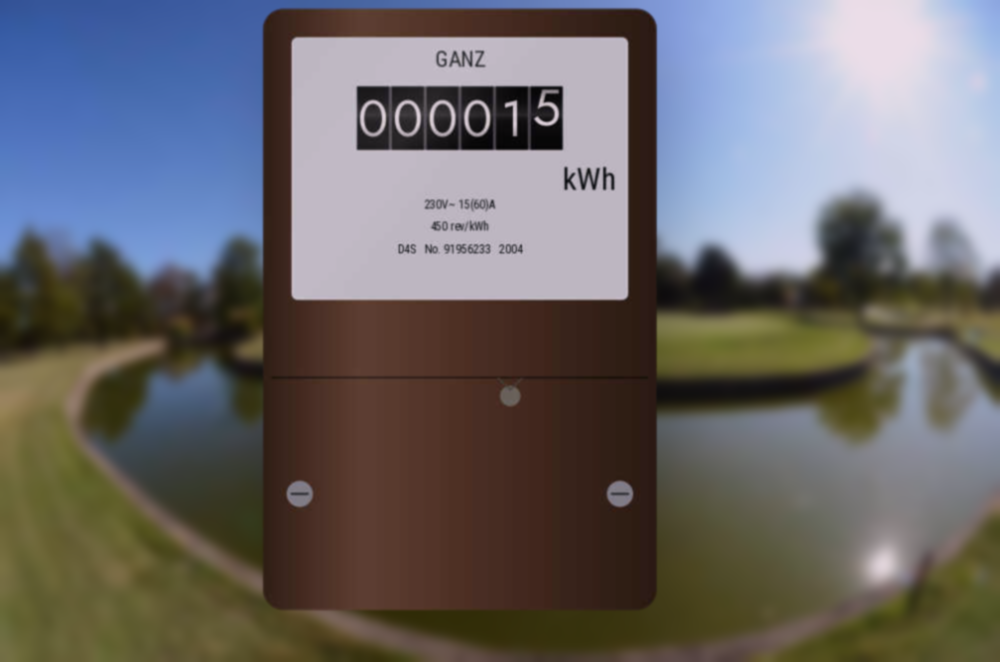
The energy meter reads 15; kWh
